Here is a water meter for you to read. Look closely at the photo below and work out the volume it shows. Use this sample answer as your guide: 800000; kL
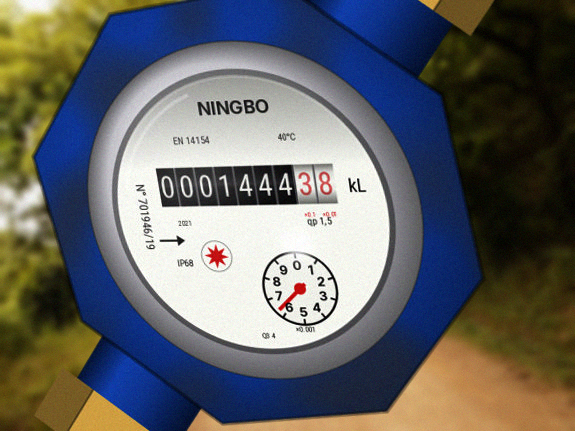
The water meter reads 1444.386; kL
